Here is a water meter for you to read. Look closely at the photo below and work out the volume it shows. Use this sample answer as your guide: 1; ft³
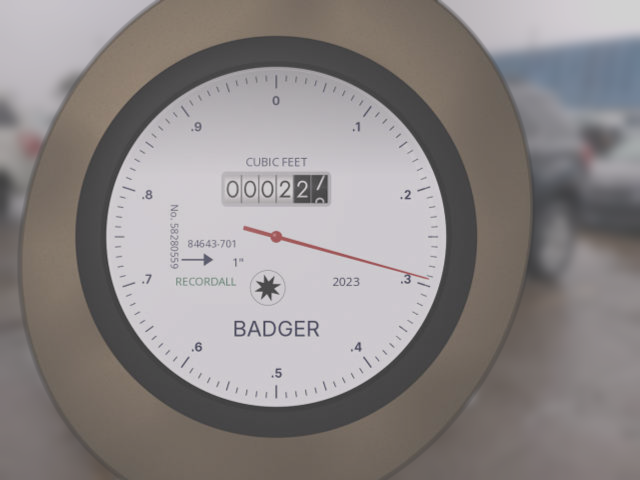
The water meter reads 227.29; ft³
